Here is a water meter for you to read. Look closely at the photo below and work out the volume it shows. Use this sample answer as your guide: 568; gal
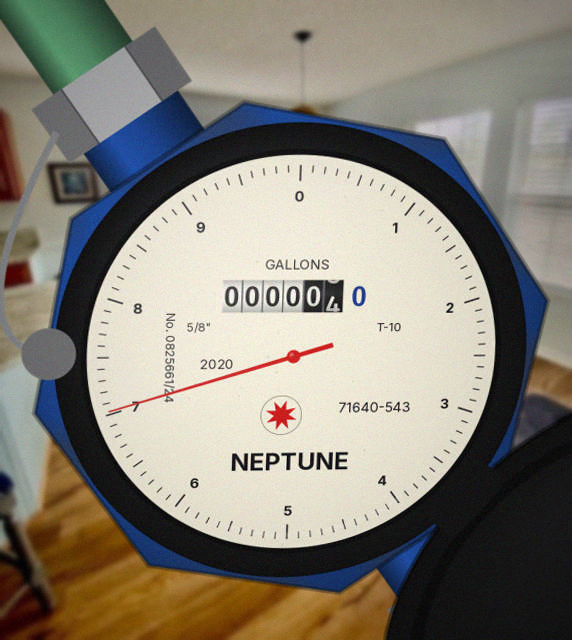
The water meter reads 37.0; gal
